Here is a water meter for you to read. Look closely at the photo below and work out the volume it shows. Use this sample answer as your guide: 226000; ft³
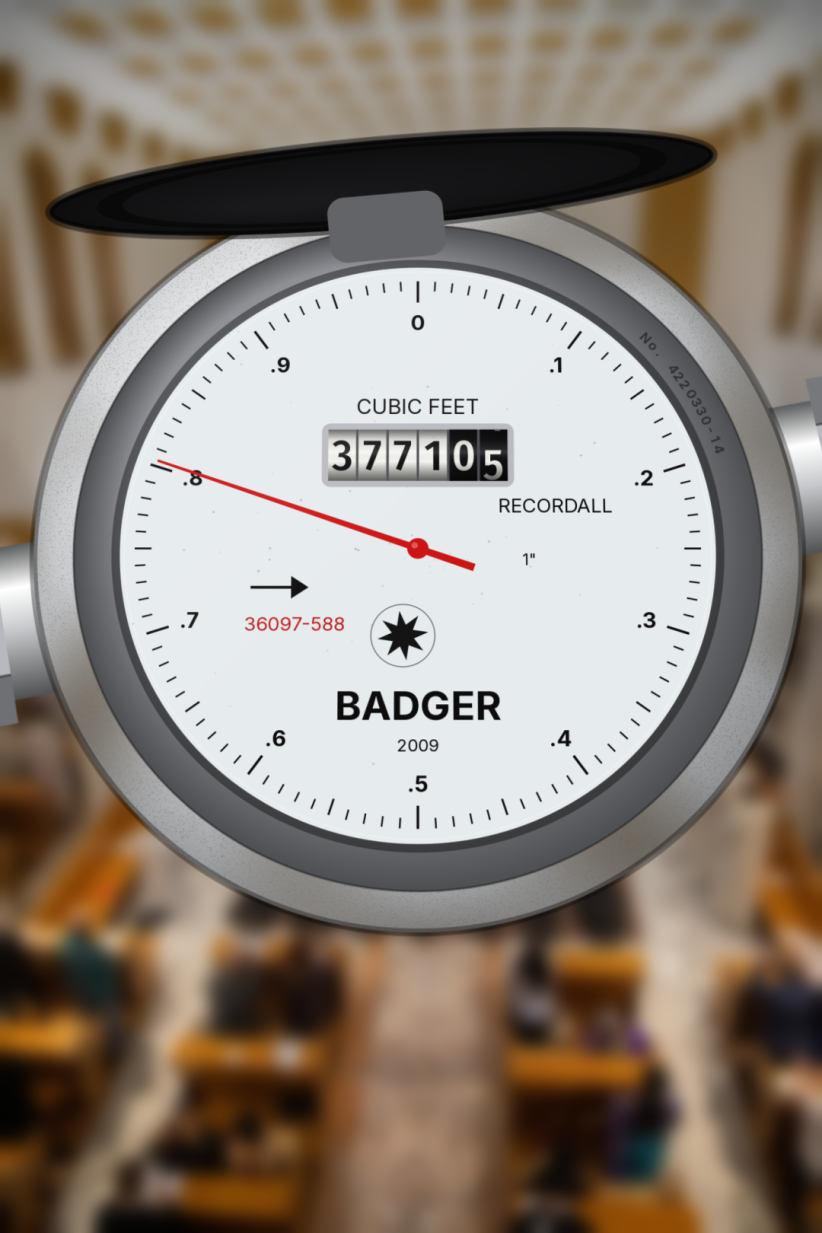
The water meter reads 377104.80; ft³
